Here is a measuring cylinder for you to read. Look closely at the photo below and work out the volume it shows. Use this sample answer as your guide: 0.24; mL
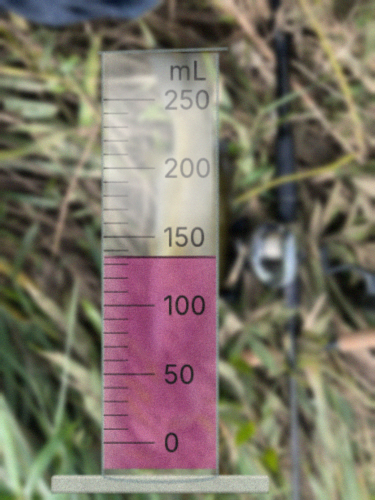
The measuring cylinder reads 135; mL
